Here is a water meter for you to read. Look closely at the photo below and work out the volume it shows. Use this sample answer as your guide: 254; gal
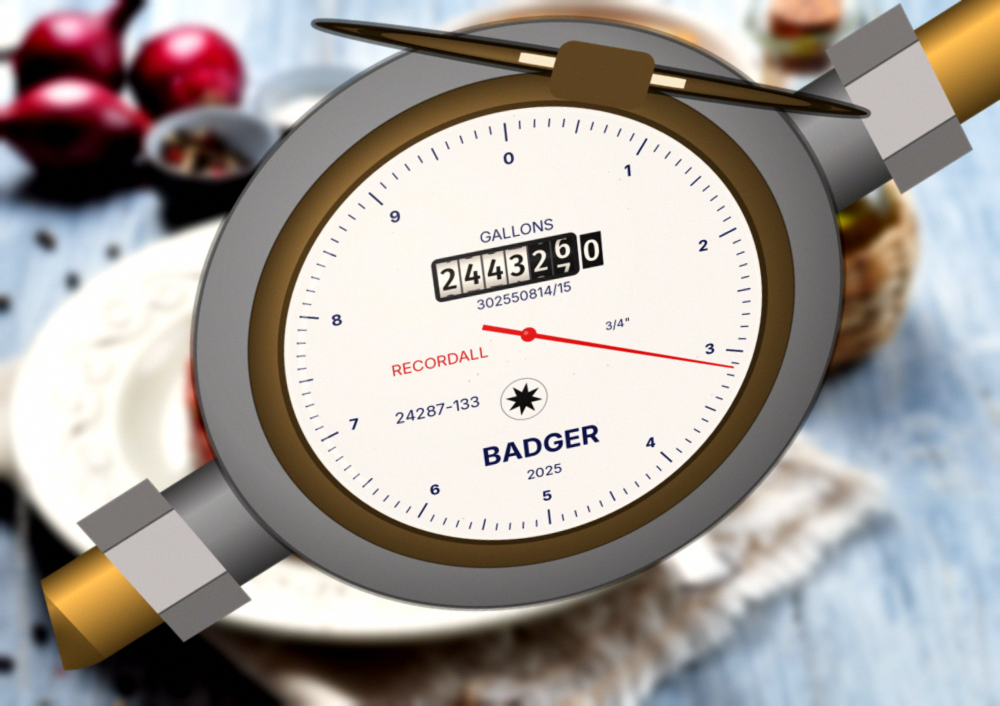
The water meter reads 2443263.1; gal
